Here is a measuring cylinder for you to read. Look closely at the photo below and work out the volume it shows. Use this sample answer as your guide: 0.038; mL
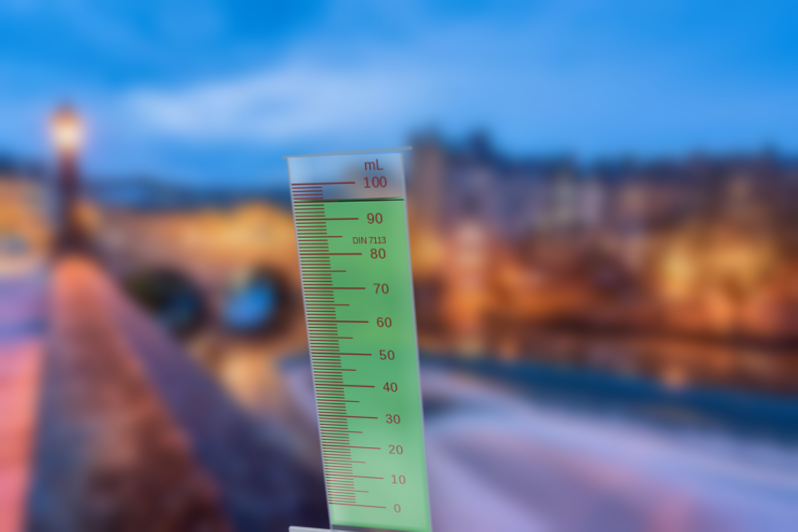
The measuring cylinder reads 95; mL
